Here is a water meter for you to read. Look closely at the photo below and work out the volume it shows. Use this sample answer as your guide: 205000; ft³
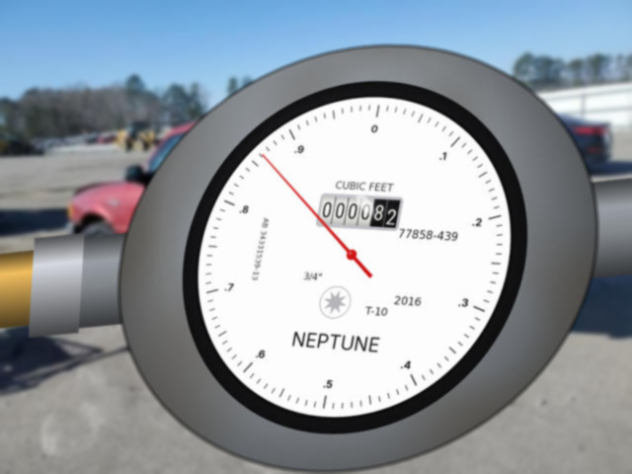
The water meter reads 81.86; ft³
